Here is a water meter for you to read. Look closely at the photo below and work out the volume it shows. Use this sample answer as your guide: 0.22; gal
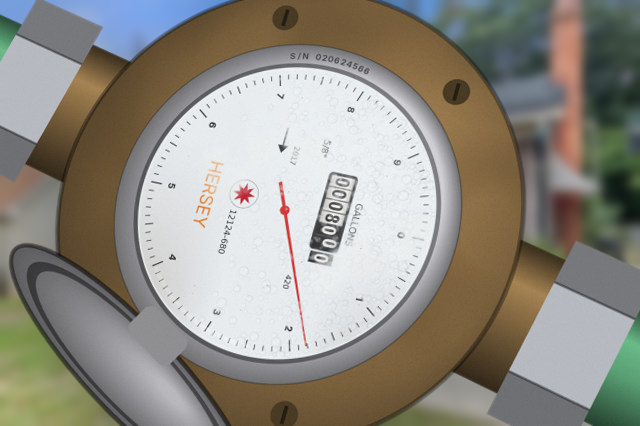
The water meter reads 8001.8; gal
